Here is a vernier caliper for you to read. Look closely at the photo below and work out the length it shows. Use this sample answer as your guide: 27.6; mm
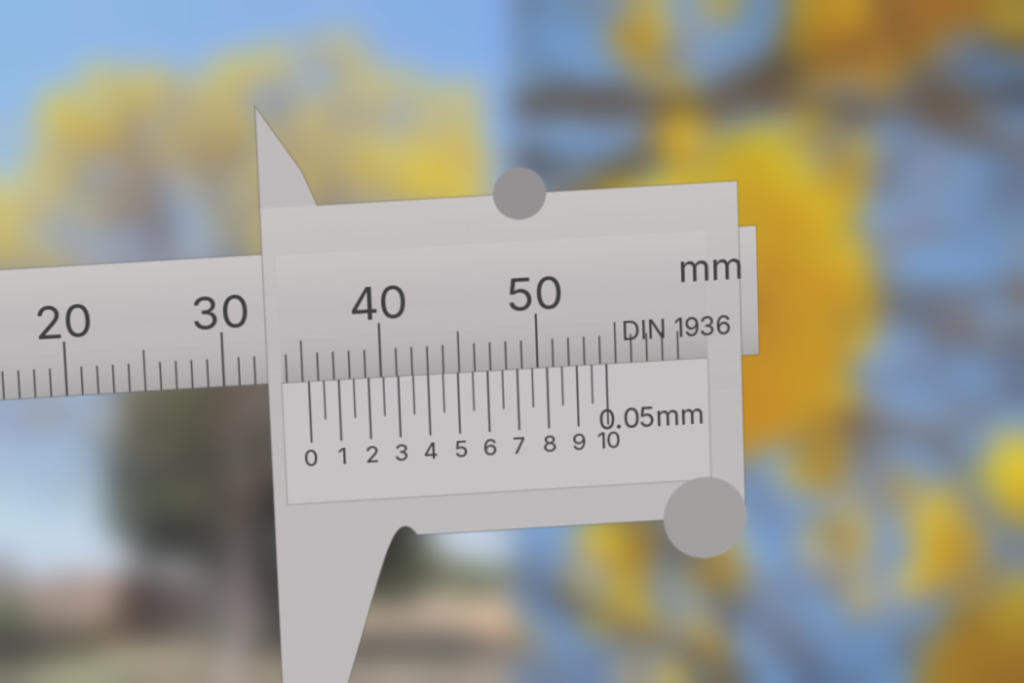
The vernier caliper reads 35.4; mm
